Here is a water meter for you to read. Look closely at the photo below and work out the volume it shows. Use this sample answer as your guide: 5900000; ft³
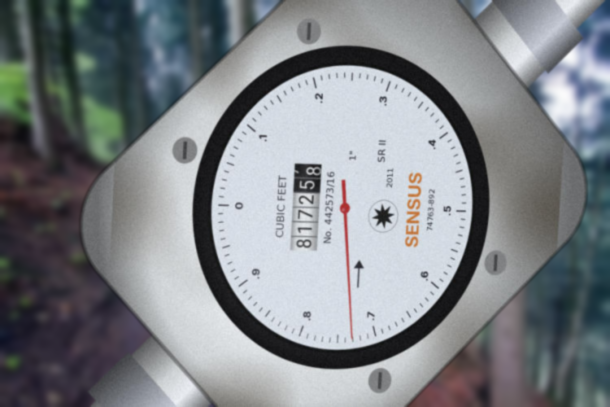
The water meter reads 817257.73; ft³
